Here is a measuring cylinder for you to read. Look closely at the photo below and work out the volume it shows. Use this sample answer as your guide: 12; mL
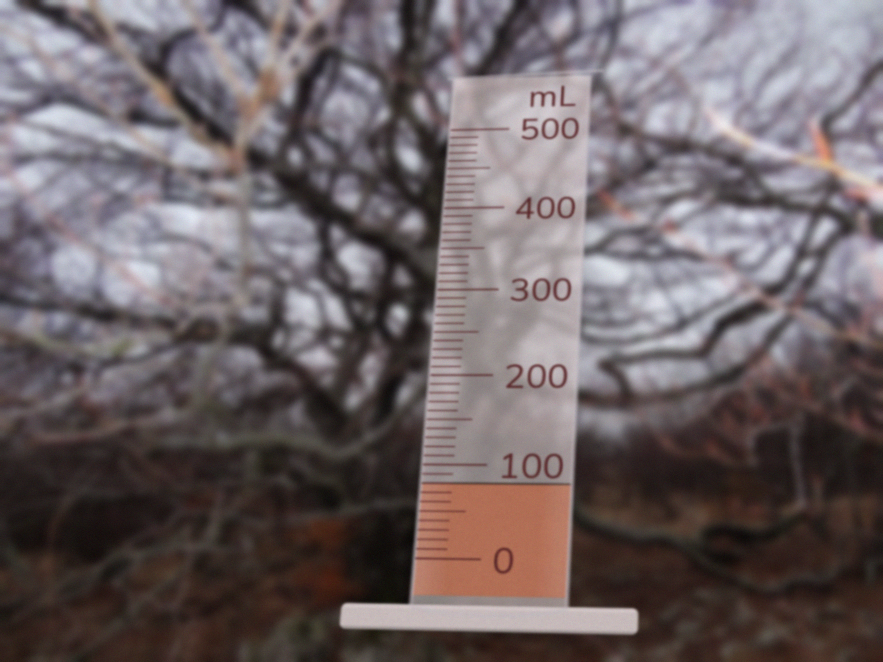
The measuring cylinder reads 80; mL
